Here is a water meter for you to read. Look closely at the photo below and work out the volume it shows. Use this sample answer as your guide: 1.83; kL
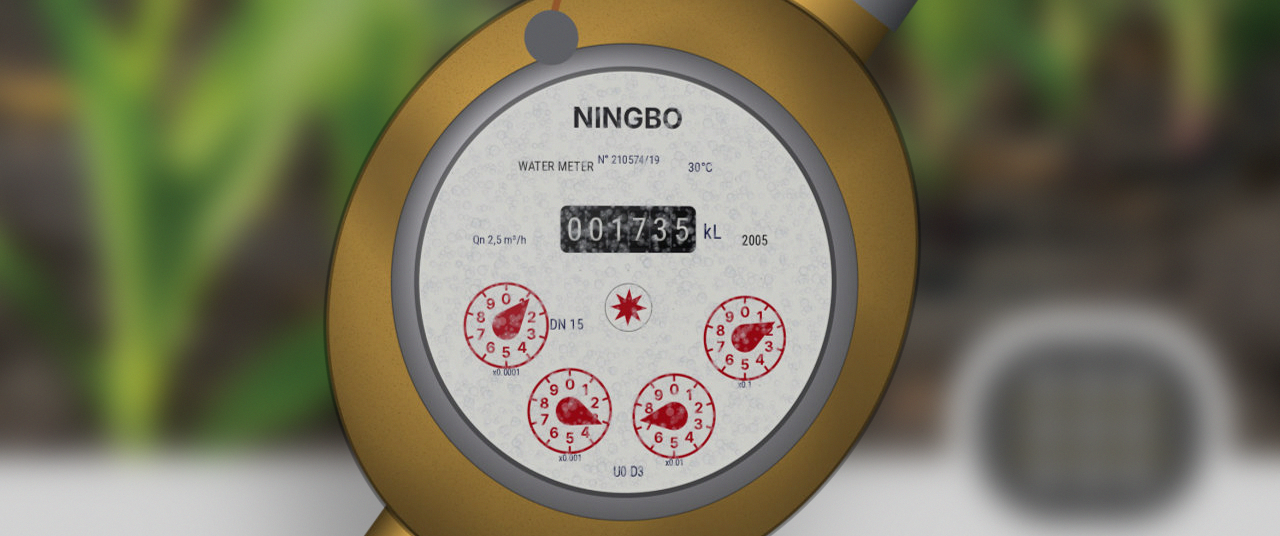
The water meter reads 1735.1731; kL
